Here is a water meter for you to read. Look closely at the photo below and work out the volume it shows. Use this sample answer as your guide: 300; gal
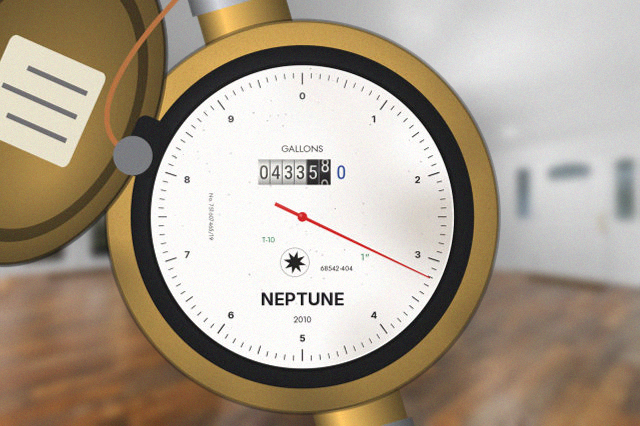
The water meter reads 433583.2; gal
